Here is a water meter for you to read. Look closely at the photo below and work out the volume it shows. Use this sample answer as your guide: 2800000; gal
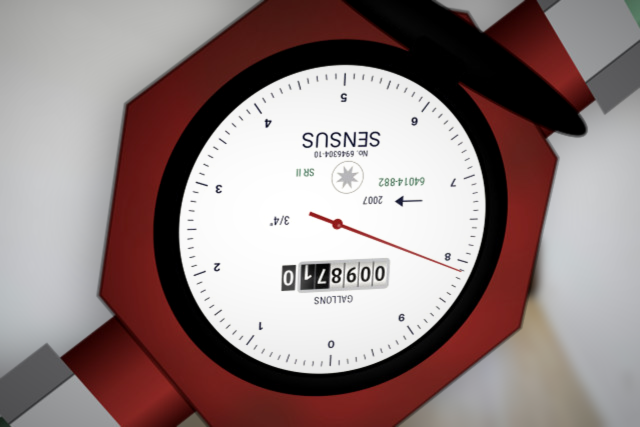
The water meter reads 98708.1; gal
